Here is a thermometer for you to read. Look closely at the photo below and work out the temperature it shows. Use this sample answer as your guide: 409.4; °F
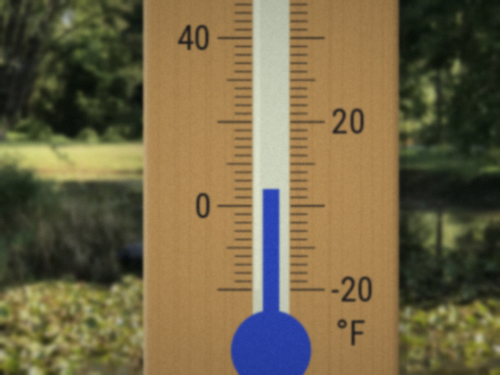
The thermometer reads 4; °F
